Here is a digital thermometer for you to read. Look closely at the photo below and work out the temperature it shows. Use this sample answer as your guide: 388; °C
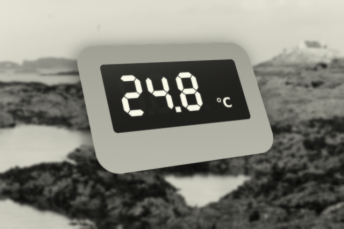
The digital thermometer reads 24.8; °C
